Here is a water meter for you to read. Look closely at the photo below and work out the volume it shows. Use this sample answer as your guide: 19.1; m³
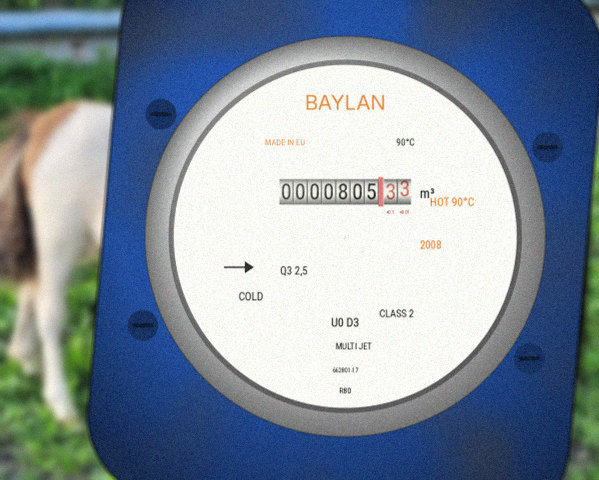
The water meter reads 805.33; m³
